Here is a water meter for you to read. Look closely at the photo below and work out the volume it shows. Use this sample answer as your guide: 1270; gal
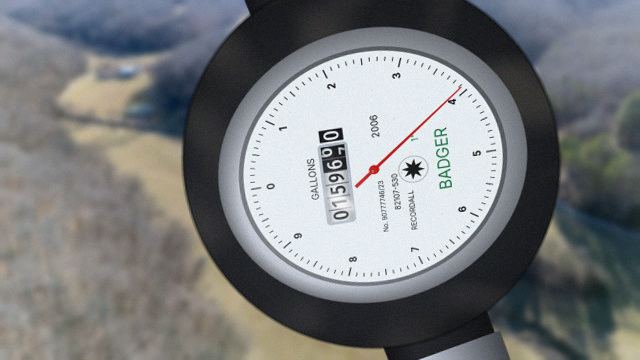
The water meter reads 159663.9; gal
